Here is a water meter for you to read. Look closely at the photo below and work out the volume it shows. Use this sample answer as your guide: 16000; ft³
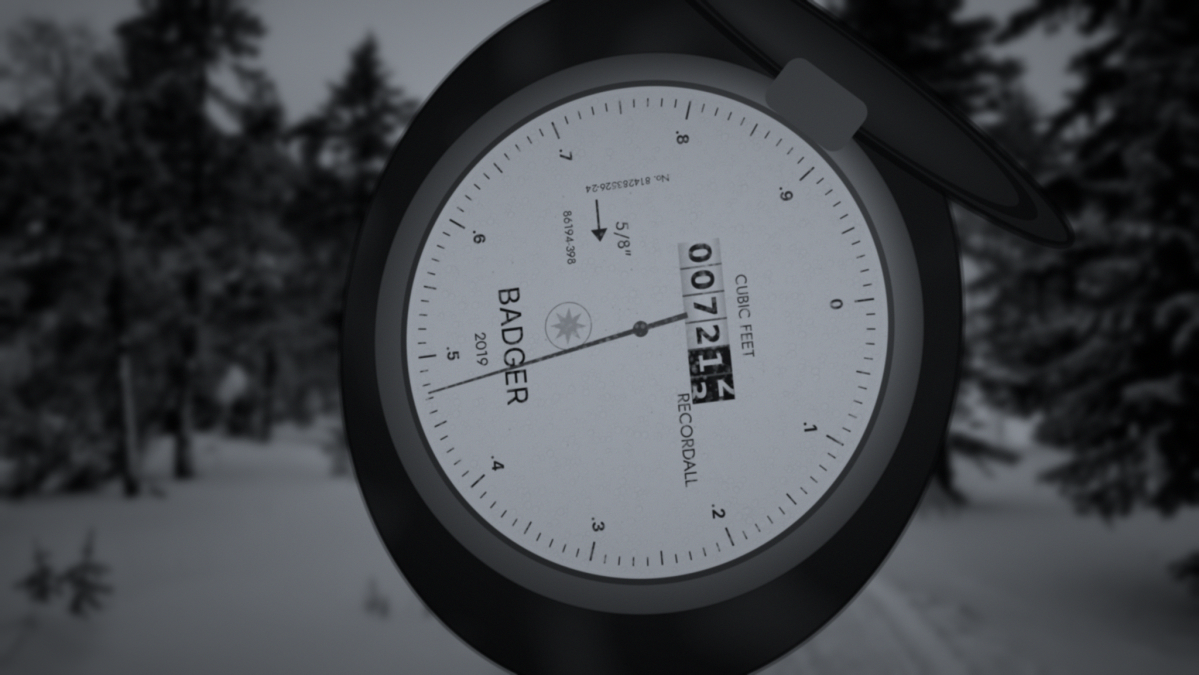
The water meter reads 7212.47; ft³
